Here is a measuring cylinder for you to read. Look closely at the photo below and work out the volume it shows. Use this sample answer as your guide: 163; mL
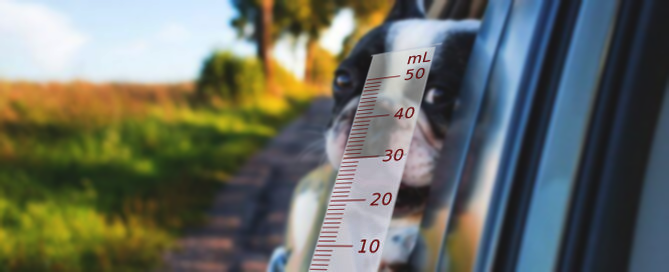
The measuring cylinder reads 30; mL
